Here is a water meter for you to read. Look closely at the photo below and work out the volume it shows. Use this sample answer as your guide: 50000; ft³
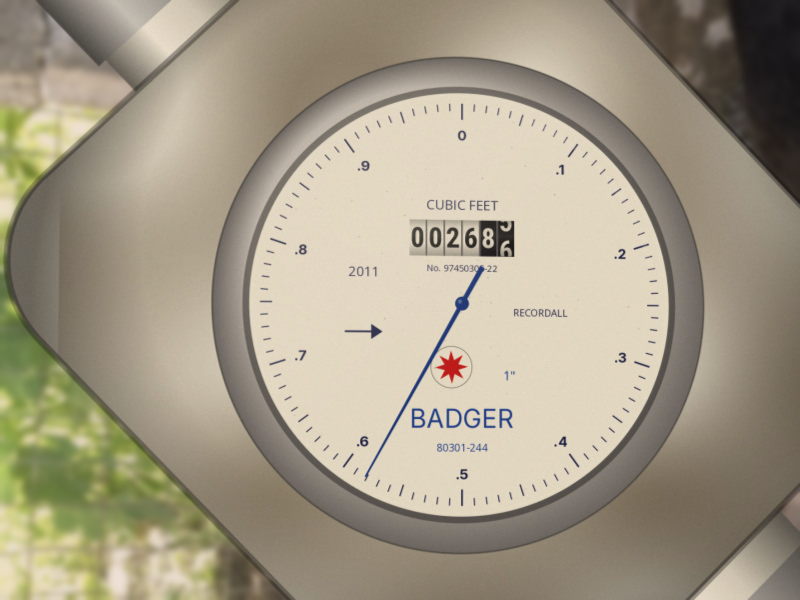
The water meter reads 2685.58; ft³
